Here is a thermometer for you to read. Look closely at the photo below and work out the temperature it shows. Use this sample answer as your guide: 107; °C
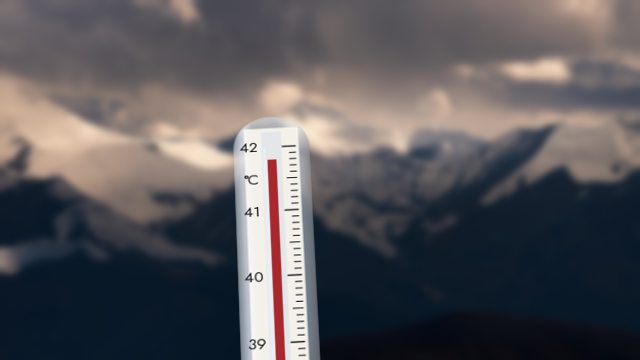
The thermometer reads 41.8; °C
